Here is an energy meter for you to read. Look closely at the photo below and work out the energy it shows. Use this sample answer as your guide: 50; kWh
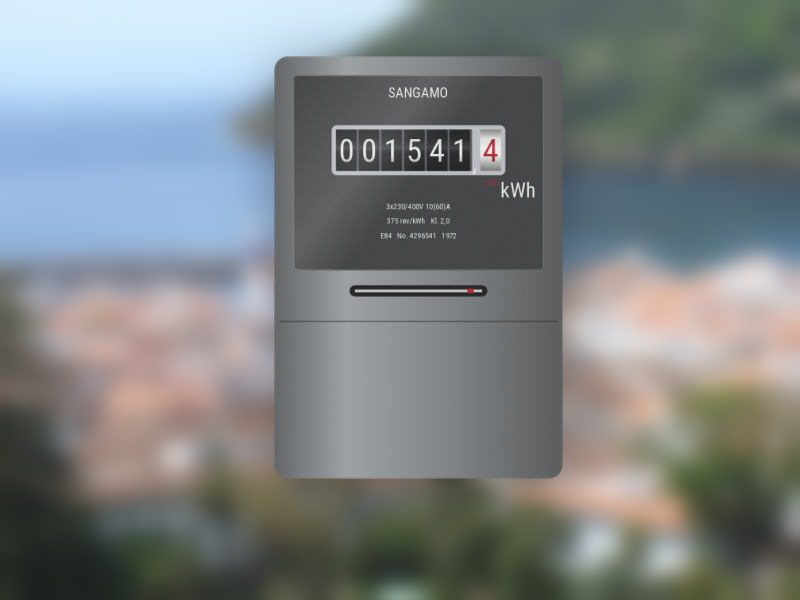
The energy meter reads 1541.4; kWh
